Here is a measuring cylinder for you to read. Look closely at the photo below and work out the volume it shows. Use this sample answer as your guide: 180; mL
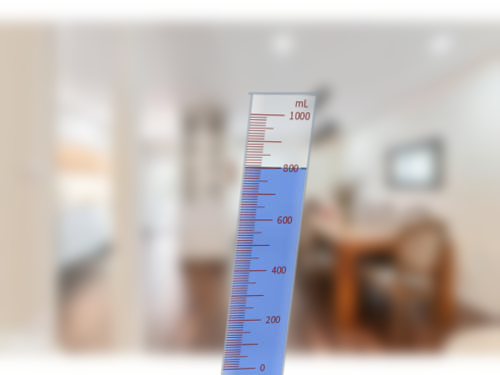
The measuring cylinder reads 800; mL
